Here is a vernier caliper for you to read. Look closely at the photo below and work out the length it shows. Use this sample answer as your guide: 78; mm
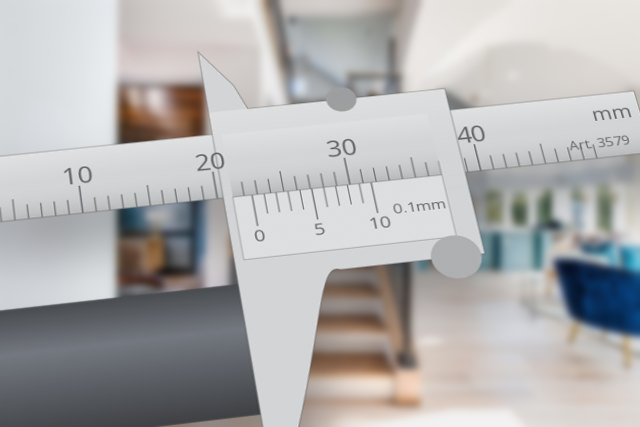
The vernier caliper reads 22.6; mm
